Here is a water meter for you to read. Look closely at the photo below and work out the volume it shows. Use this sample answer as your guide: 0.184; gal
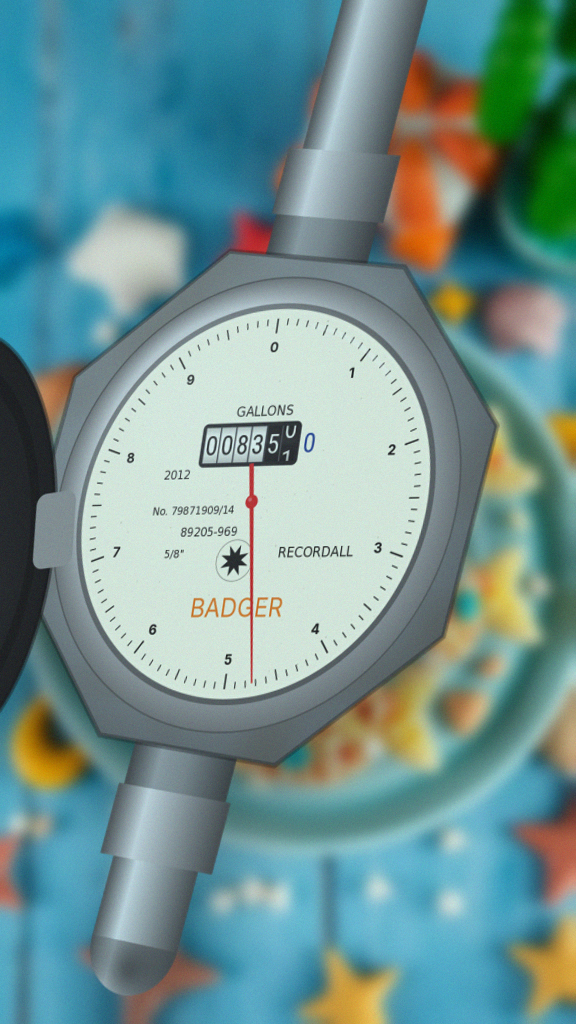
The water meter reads 83504.7; gal
